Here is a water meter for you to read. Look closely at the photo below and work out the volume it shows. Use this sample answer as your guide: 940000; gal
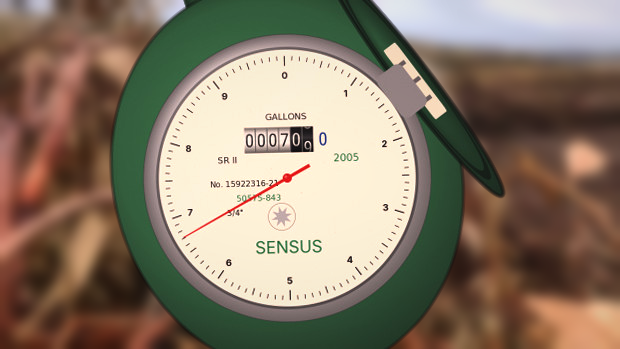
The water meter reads 7086.7; gal
